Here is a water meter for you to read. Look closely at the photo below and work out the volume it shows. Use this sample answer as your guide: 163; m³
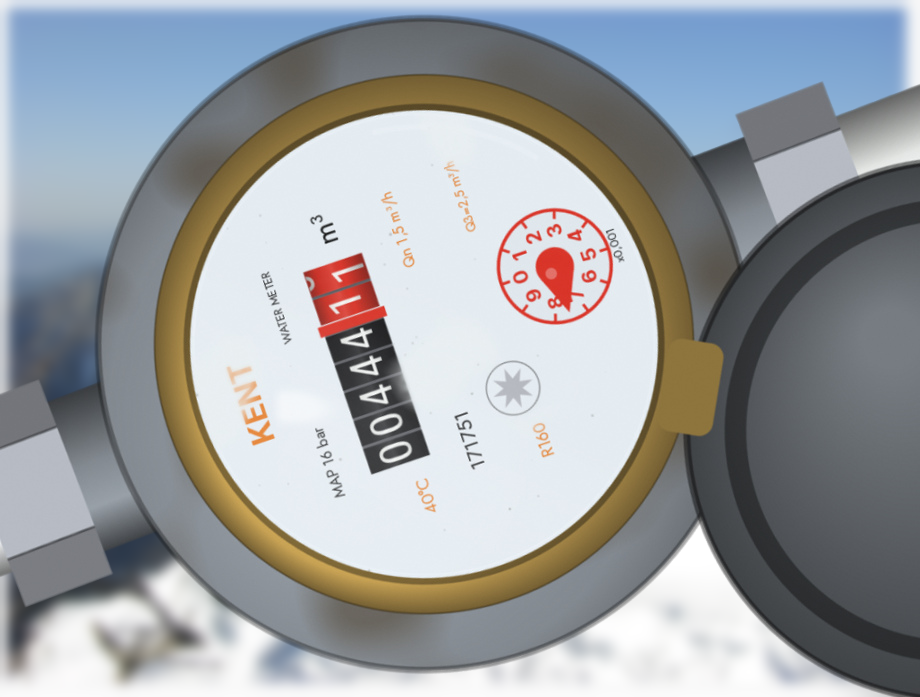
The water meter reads 444.107; m³
